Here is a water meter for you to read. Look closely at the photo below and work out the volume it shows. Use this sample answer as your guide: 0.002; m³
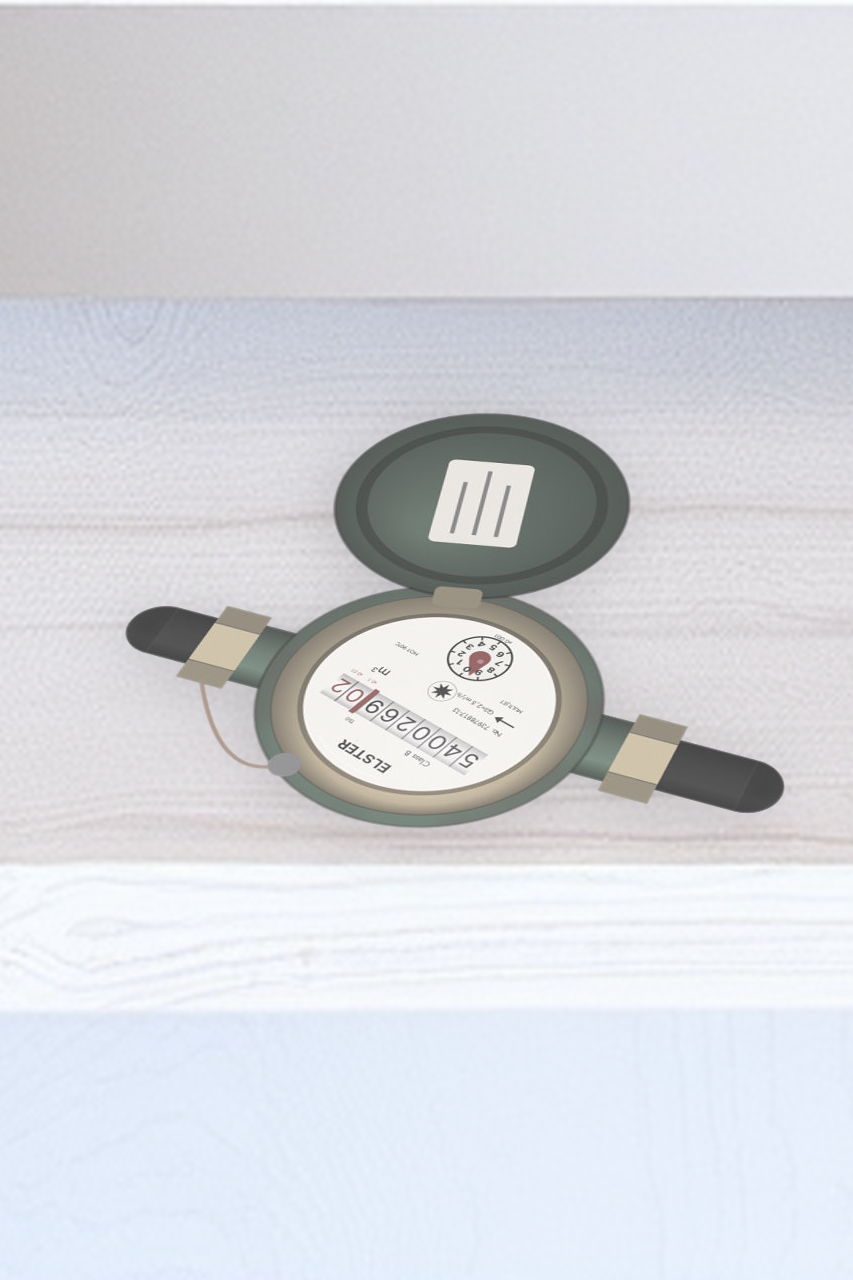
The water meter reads 5400269.019; m³
